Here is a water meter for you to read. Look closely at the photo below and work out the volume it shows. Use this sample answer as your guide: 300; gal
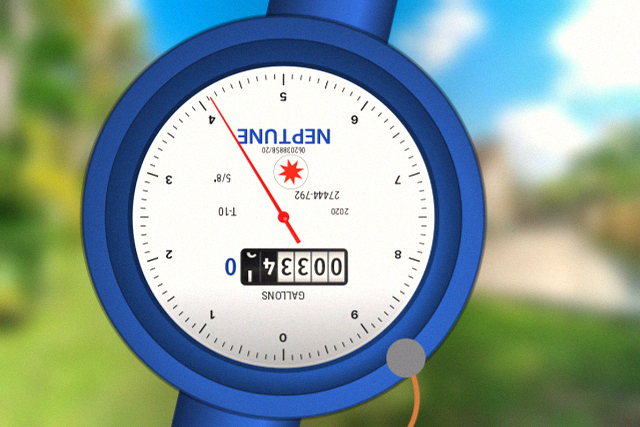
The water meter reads 33414.1; gal
